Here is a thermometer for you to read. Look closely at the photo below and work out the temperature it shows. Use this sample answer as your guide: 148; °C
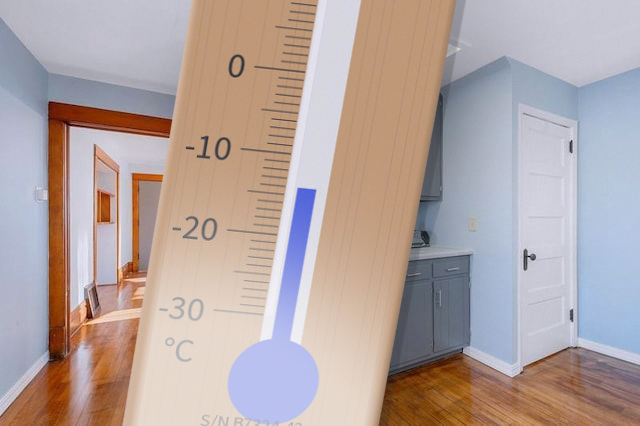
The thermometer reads -14; °C
